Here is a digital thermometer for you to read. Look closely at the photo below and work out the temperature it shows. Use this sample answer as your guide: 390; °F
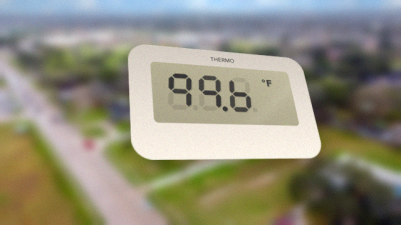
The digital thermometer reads 99.6; °F
